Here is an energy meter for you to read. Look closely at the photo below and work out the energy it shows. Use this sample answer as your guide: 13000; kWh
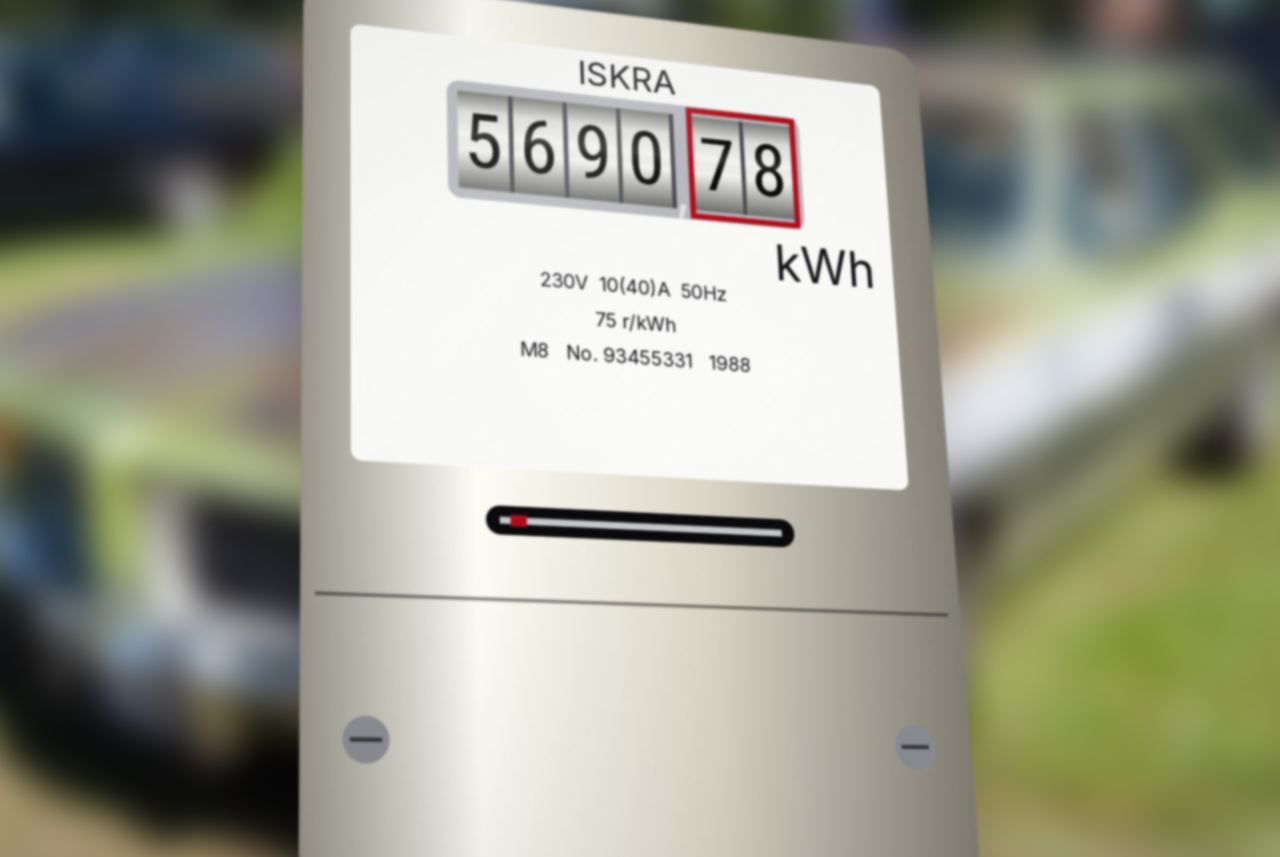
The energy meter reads 5690.78; kWh
